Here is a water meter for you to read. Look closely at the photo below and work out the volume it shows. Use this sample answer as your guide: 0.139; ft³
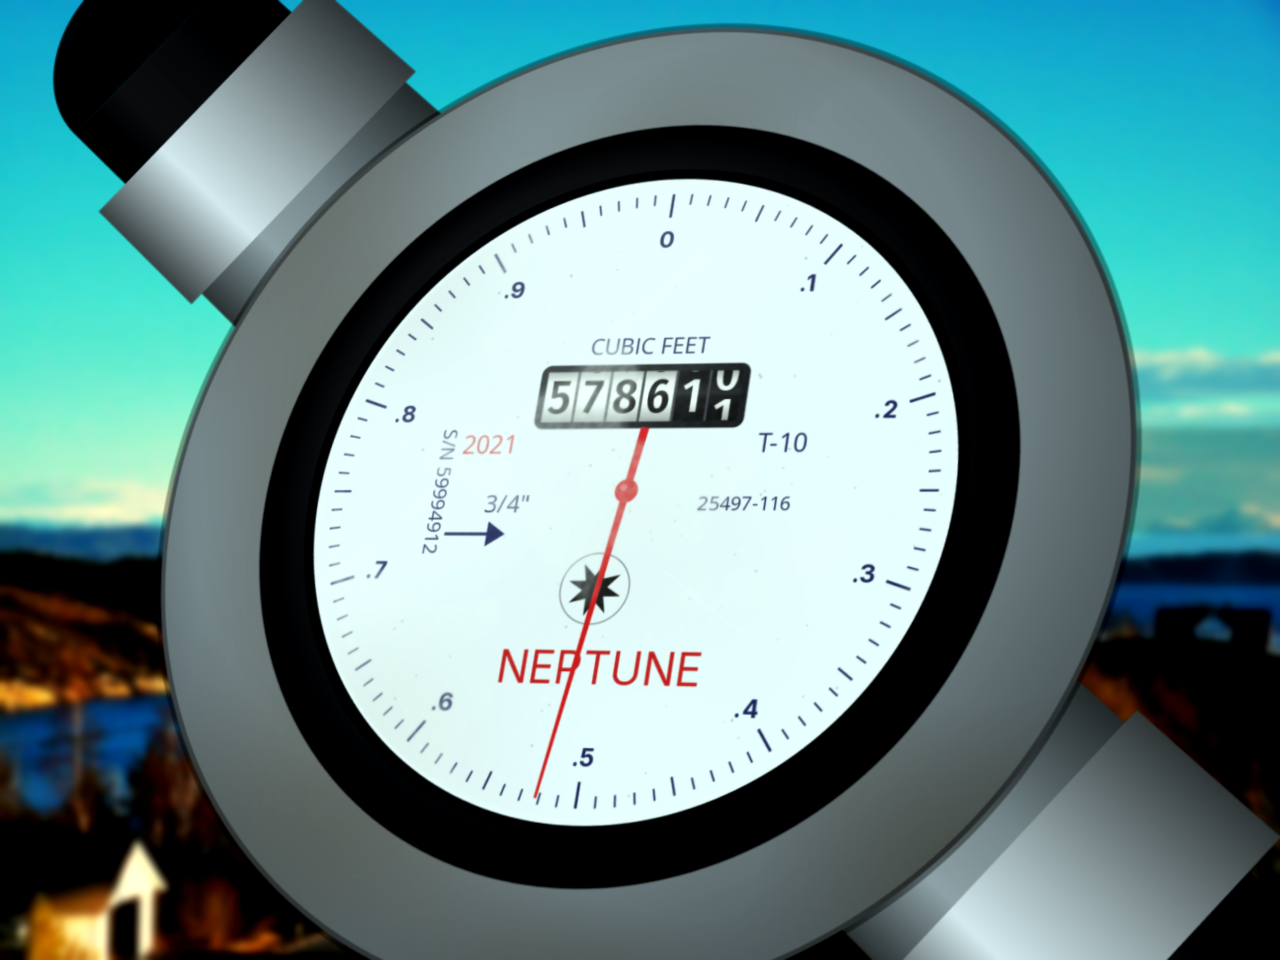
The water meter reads 578610.52; ft³
